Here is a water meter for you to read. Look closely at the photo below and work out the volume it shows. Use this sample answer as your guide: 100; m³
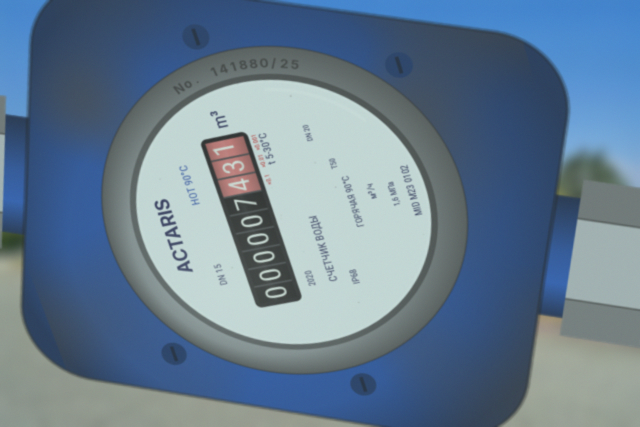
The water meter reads 7.431; m³
